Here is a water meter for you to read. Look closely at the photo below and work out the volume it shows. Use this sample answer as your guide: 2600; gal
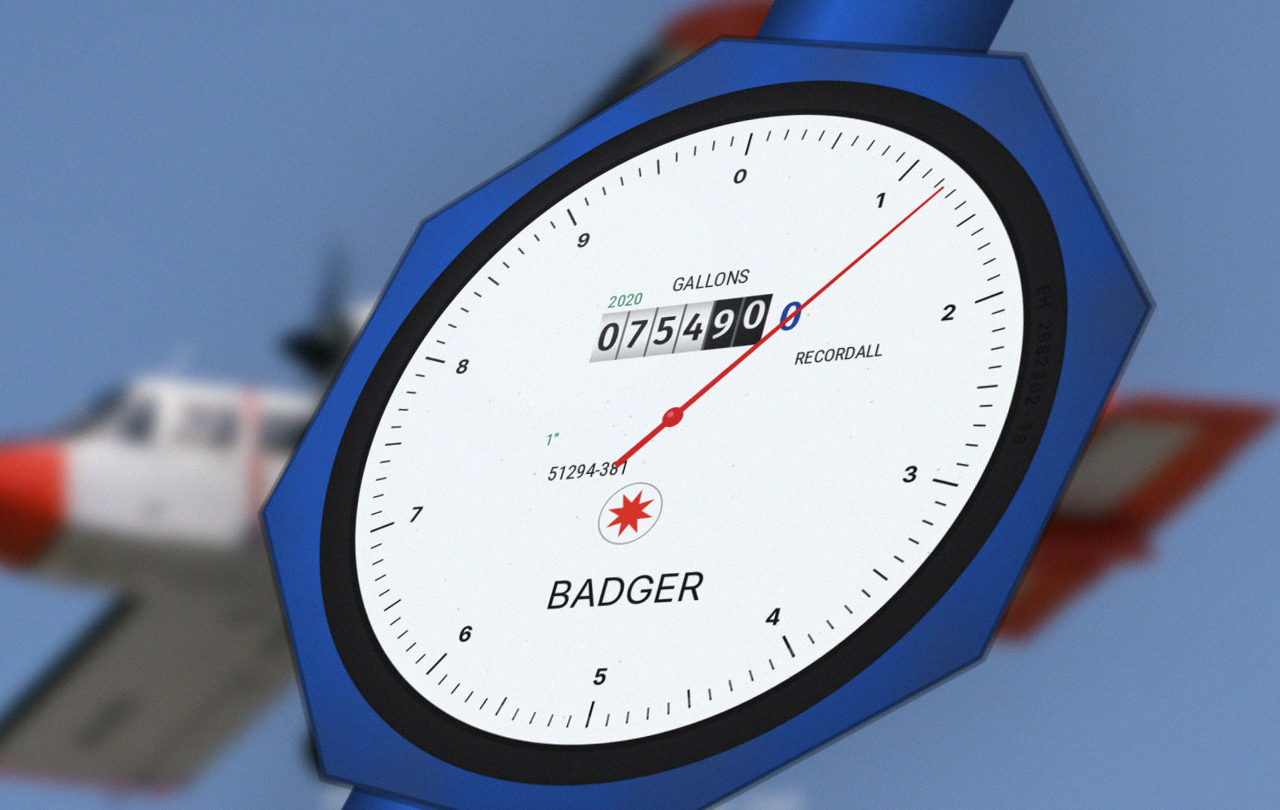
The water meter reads 754901.2; gal
